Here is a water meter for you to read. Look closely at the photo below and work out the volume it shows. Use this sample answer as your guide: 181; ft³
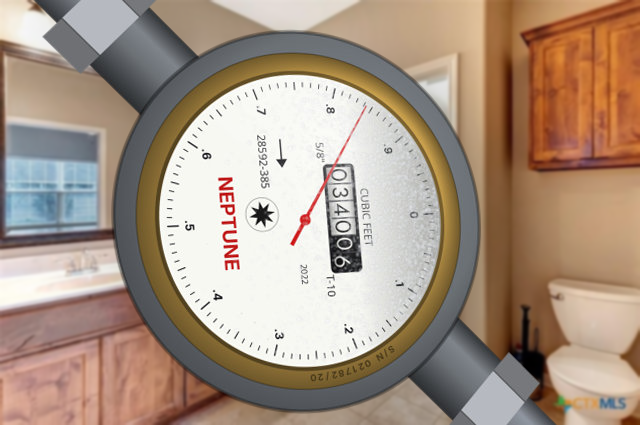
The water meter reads 34005.84; ft³
